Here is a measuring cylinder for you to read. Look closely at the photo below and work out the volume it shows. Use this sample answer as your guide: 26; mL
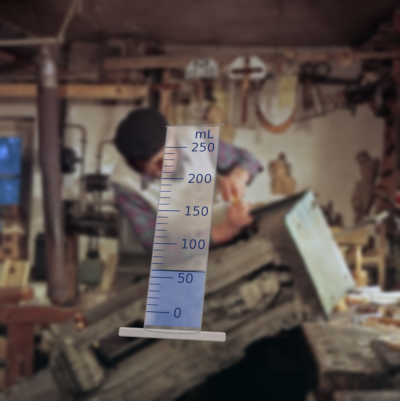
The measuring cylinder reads 60; mL
